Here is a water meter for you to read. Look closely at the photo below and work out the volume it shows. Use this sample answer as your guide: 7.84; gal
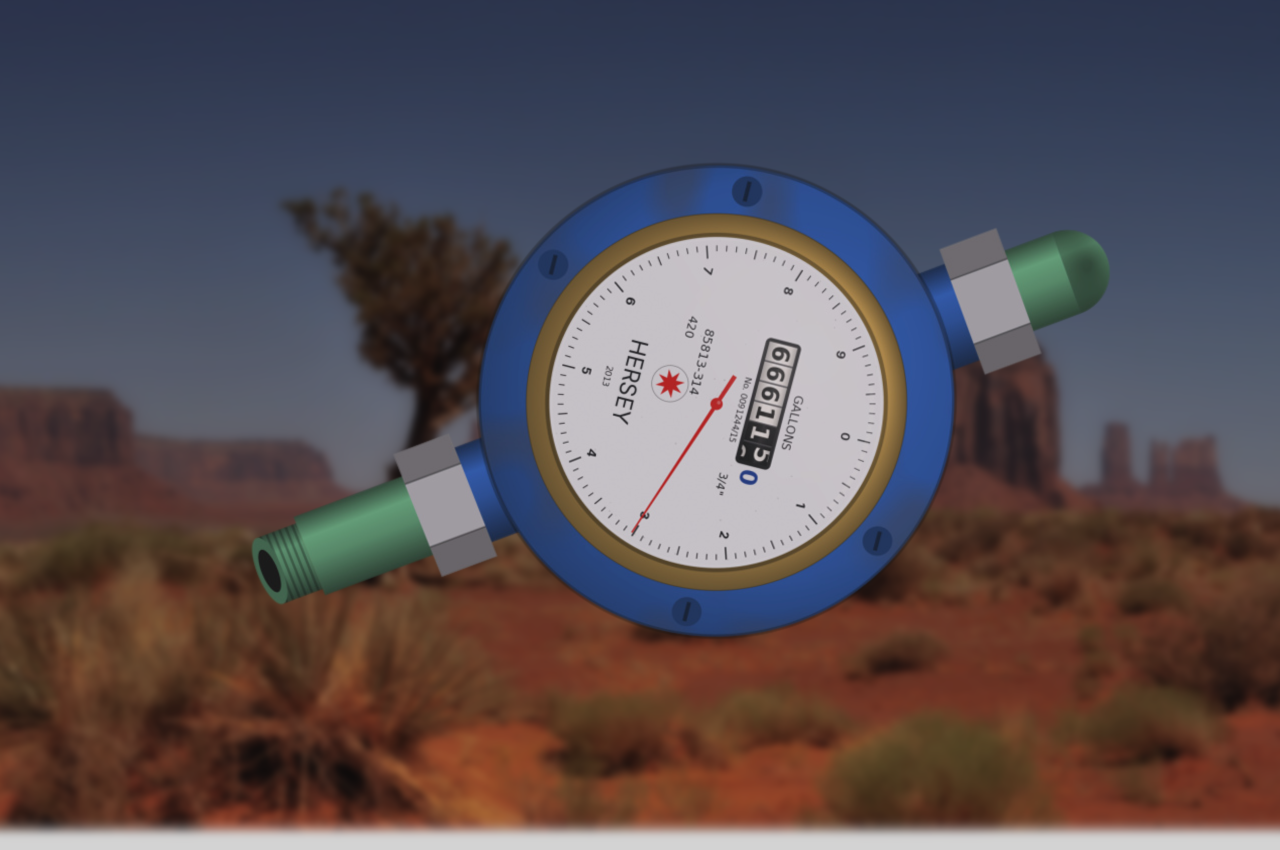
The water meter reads 6661153.0; gal
